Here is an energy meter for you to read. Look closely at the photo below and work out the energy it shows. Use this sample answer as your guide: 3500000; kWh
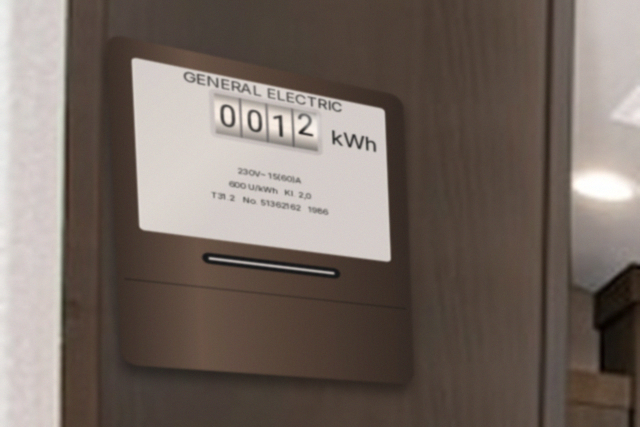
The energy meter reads 12; kWh
